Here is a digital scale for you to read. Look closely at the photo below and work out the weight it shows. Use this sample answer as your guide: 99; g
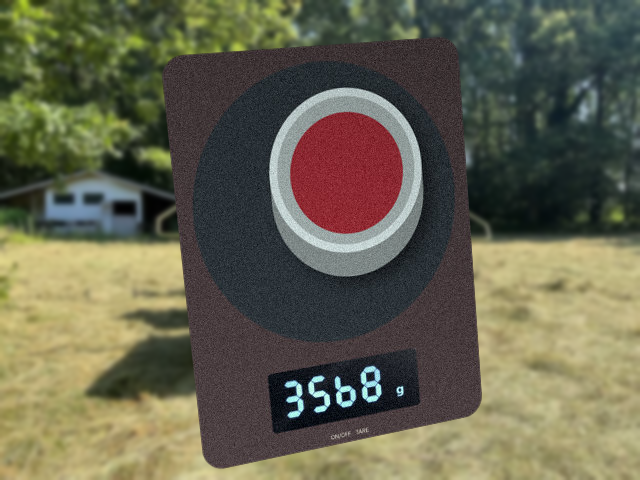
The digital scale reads 3568; g
